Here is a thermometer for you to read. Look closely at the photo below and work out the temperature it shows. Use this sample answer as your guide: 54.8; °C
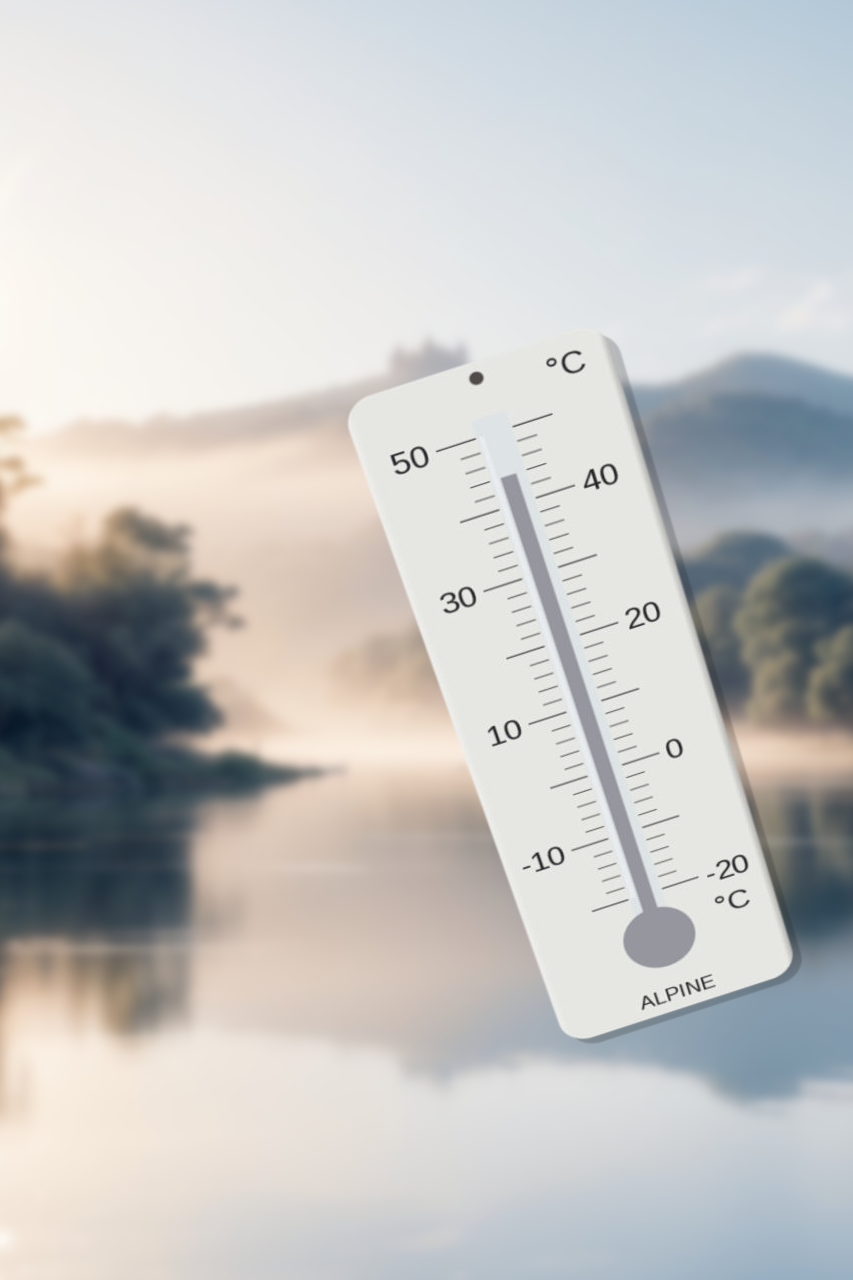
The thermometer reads 44; °C
